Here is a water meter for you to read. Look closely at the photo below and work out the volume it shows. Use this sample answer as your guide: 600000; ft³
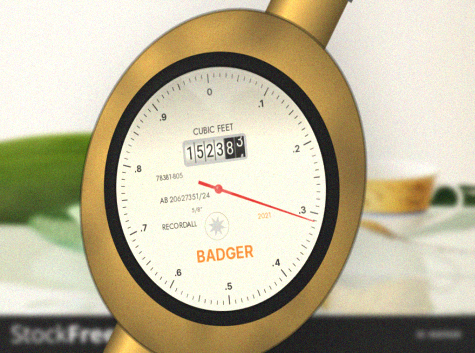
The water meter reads 152383.31; ft³
